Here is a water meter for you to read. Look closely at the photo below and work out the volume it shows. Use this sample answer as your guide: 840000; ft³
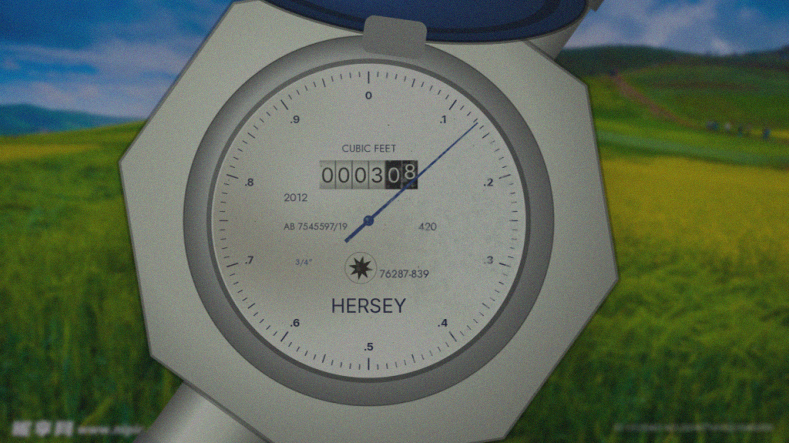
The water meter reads 308.13; ft³
